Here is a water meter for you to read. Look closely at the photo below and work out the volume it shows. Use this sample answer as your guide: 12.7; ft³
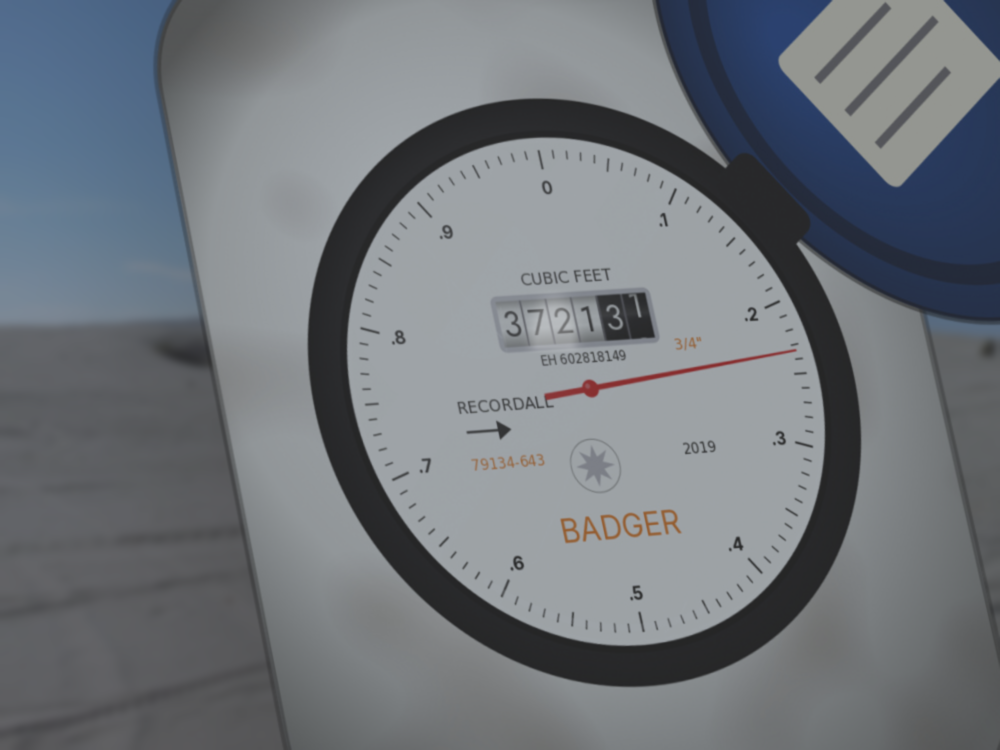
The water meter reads 372131.23; ft³
